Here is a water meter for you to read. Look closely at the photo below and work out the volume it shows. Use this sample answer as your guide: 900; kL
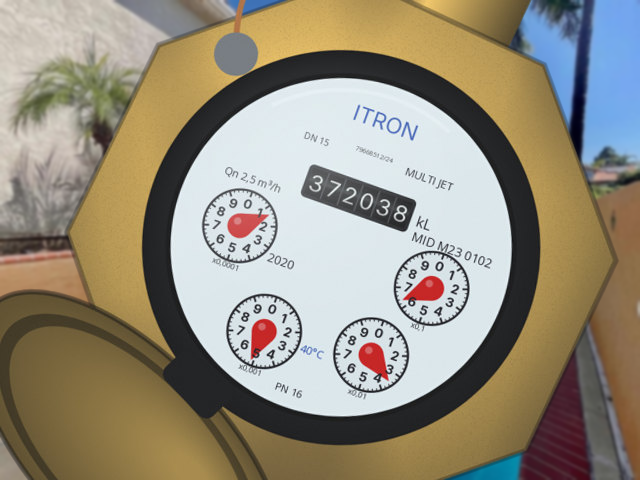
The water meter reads 372038.6351; kL
